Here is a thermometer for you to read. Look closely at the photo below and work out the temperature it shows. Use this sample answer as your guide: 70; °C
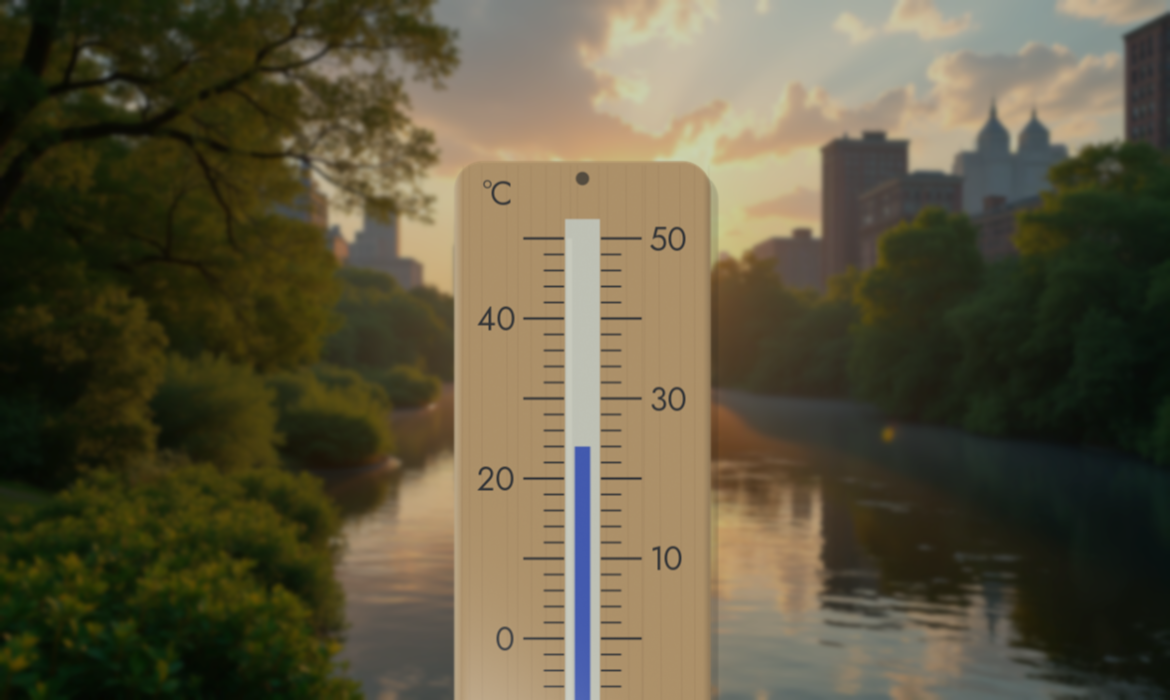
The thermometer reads 24; °C
